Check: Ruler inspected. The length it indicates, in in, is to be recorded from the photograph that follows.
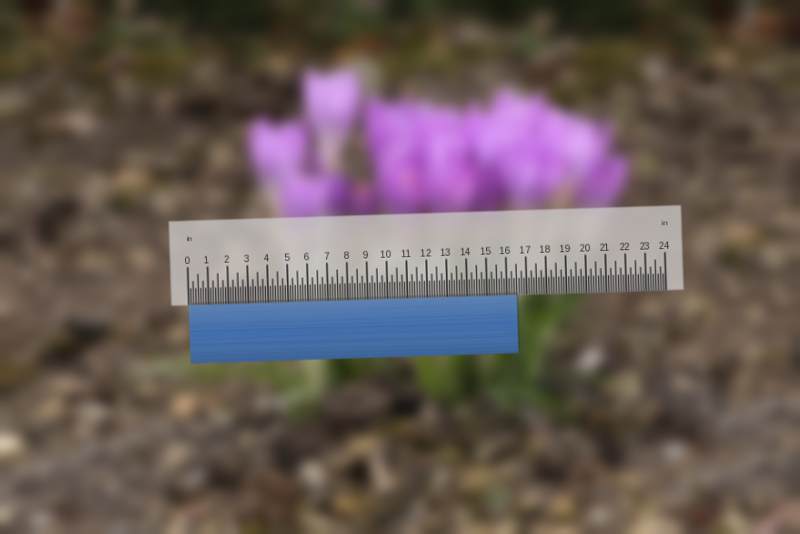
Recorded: 16.5 in
